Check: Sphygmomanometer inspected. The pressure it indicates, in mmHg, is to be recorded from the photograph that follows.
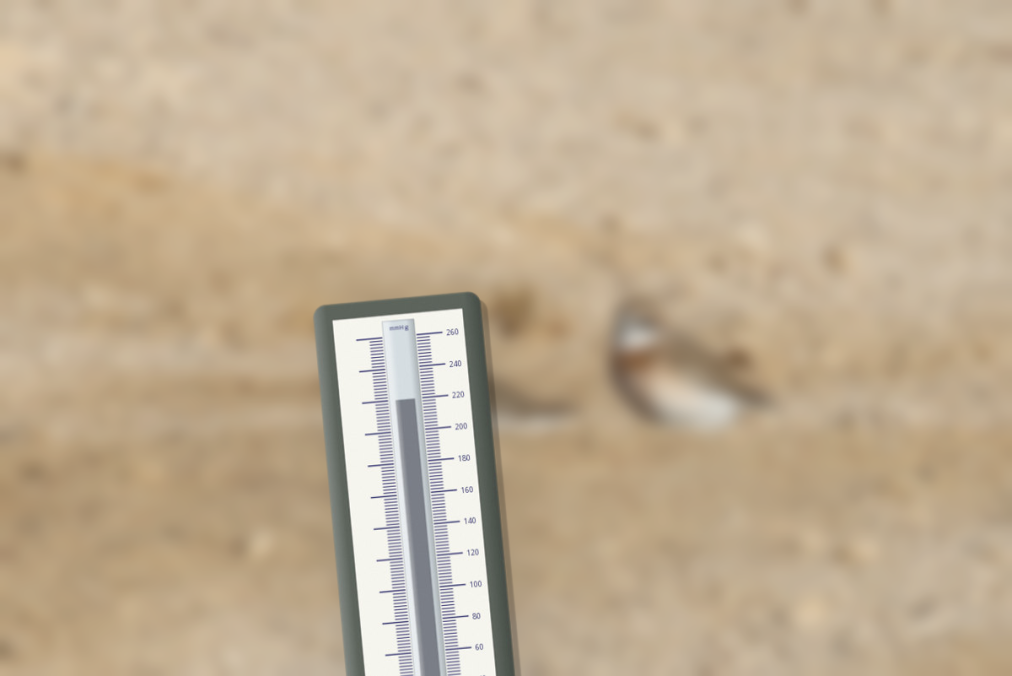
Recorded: 220 mmHg
